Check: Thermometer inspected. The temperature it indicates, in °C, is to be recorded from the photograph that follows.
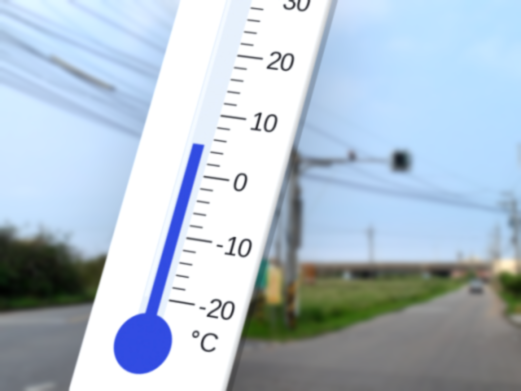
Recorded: 5 °C
